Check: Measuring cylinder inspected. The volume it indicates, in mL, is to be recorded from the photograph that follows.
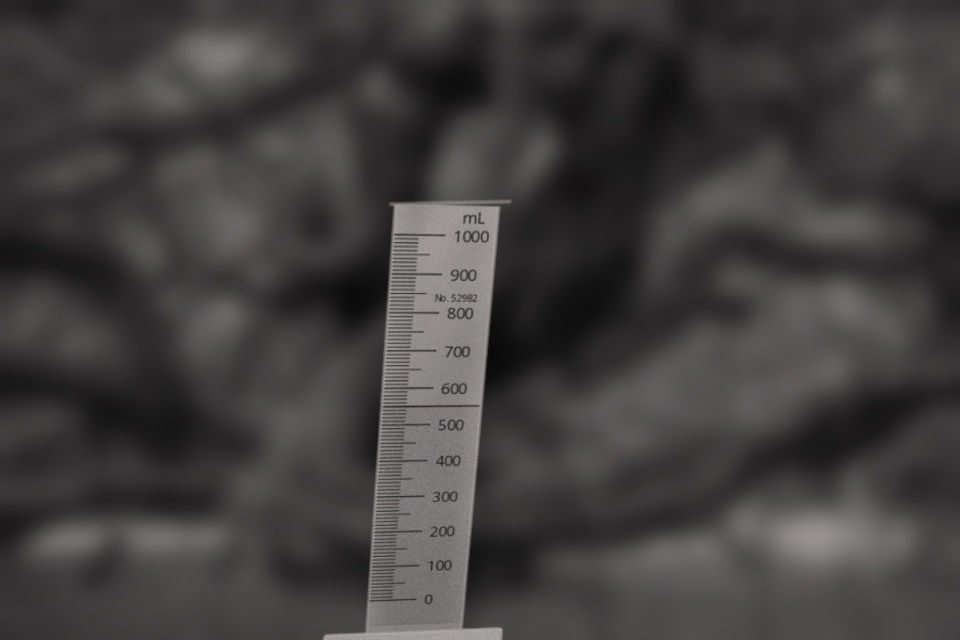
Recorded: 550 mL
